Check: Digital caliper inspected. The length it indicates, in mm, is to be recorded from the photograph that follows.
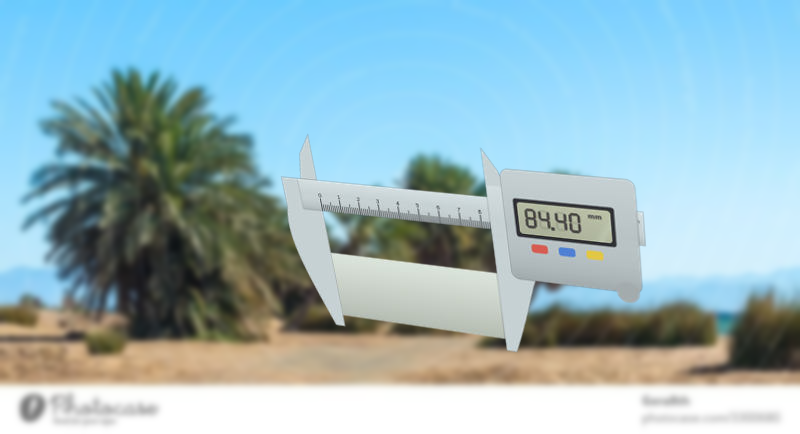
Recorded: 84.40 mm
